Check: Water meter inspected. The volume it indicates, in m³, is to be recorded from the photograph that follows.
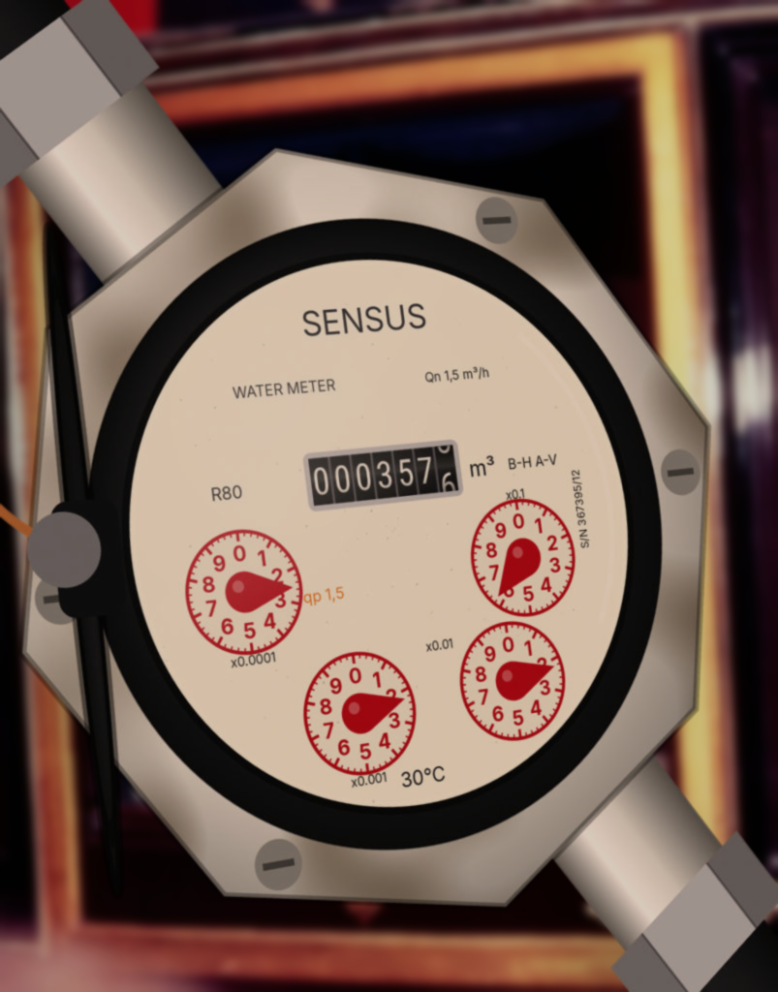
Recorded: 3575.6222 m³
